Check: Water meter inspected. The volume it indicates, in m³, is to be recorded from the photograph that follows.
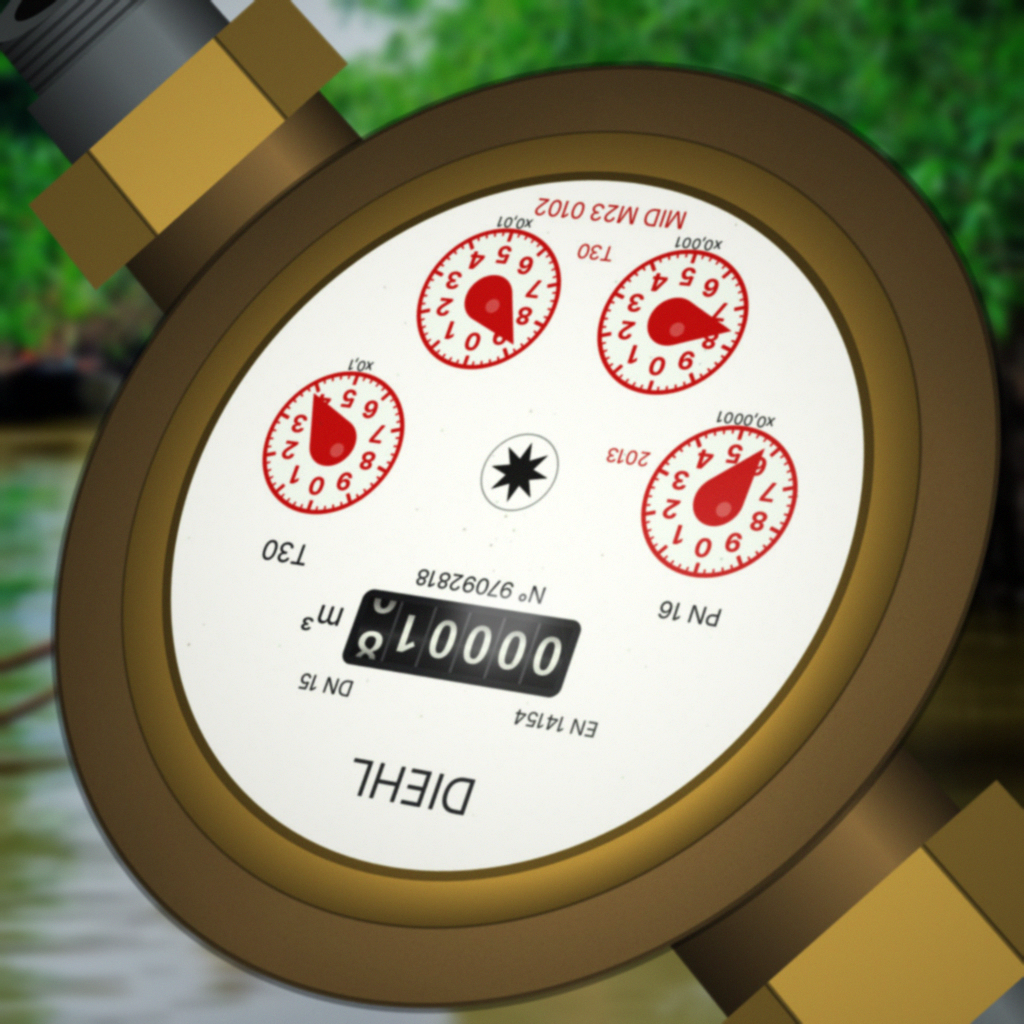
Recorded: 18.3875 m³
